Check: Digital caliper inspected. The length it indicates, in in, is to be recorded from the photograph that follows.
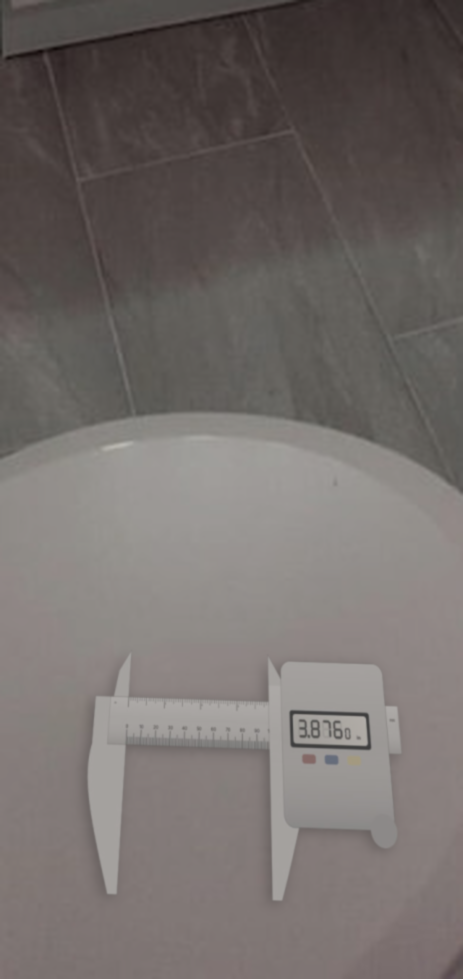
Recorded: 3.8760 in
